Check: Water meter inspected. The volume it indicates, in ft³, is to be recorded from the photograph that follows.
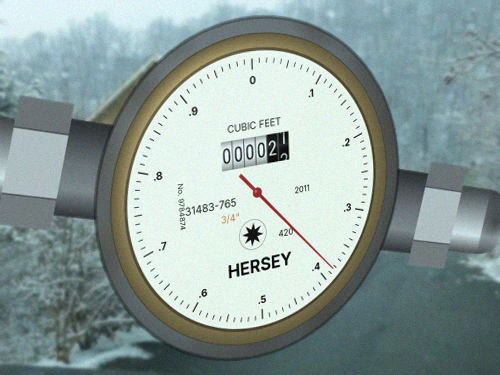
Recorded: 21.38 ft³
